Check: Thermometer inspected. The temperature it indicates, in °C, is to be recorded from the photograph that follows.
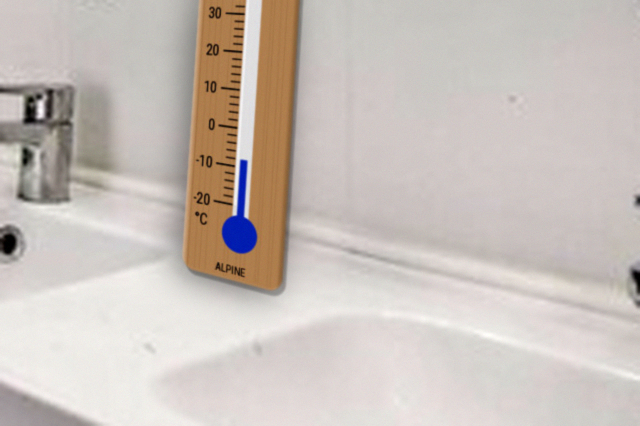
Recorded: -8 °C
